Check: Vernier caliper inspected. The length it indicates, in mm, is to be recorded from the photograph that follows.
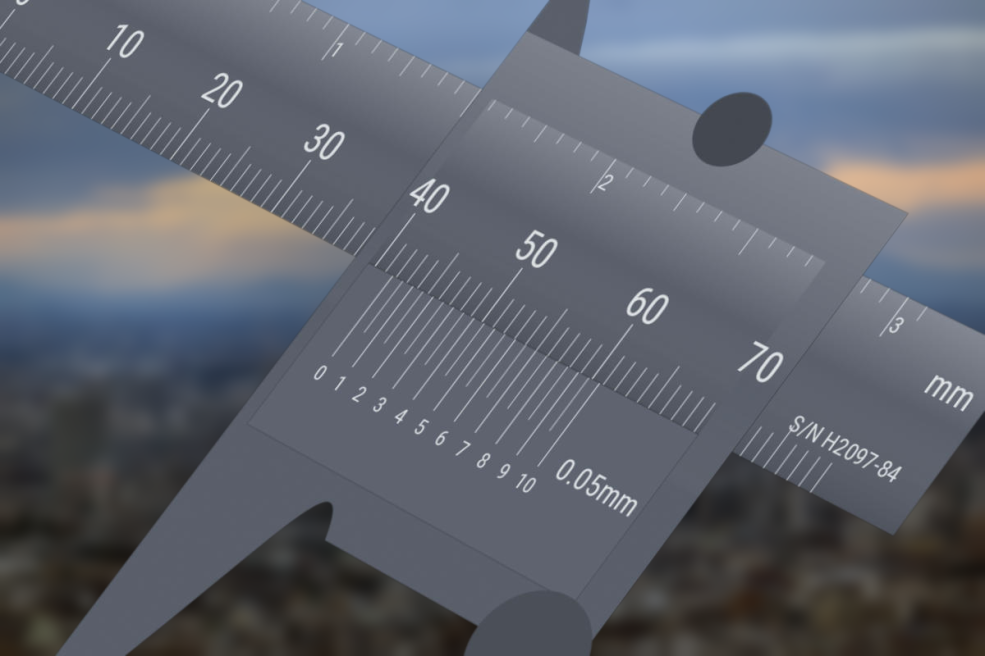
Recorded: 41.7 mm
